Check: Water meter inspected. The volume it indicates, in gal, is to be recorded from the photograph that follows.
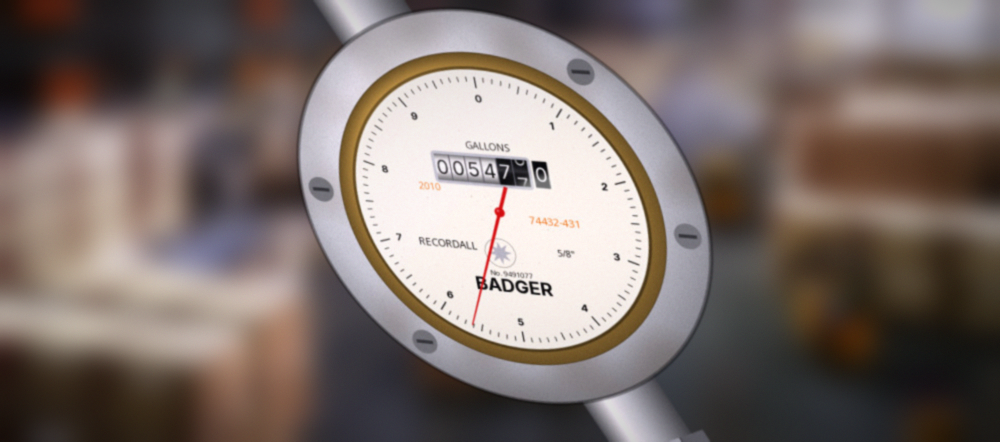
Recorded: 54765.6 gal
